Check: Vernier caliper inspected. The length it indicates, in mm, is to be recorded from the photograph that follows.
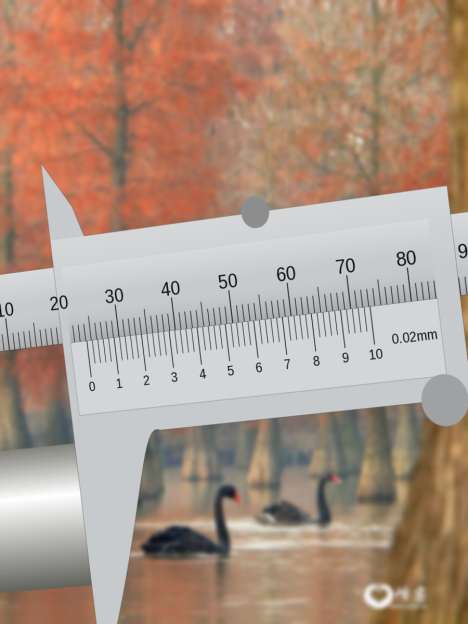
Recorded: 24.2 mm
